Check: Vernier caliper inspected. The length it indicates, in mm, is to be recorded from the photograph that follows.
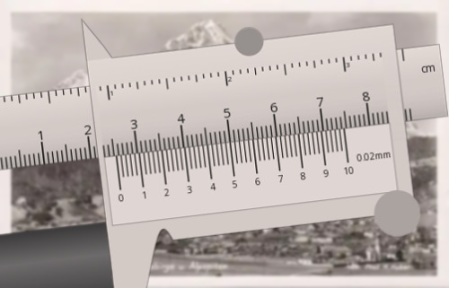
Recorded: 25.5 mm
